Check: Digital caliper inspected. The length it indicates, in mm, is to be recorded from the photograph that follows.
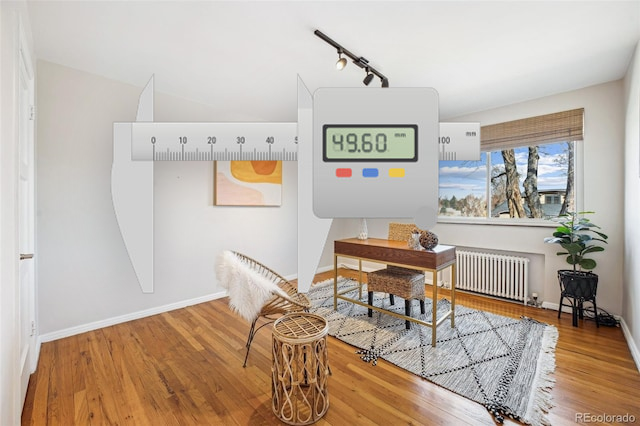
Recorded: 49.60 mm
